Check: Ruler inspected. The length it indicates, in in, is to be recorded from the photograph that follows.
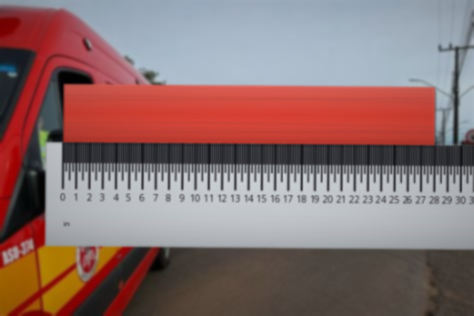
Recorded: 28 in
